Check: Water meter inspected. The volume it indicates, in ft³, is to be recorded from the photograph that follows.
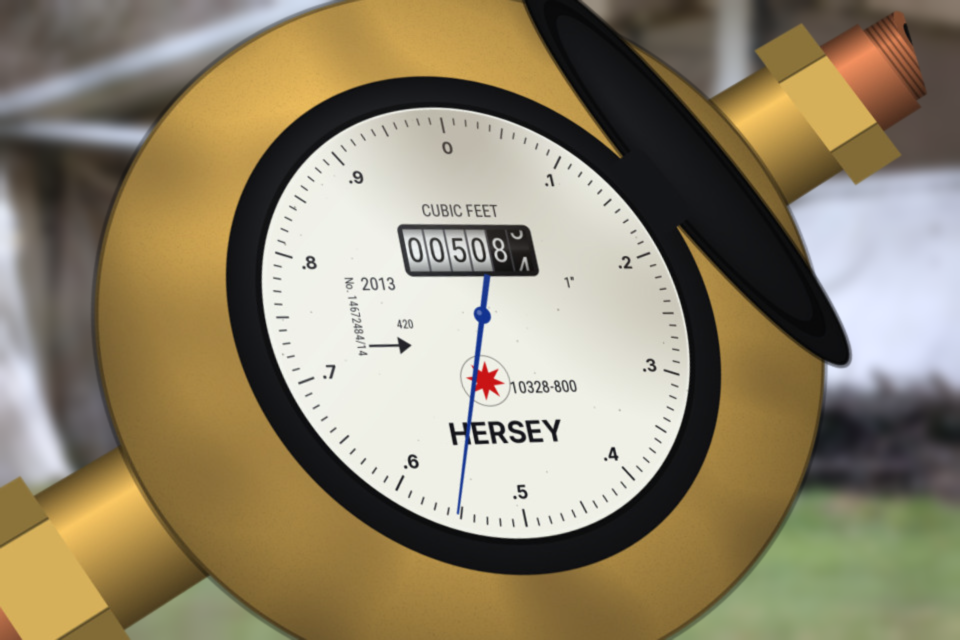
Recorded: 5083.55 ft³
